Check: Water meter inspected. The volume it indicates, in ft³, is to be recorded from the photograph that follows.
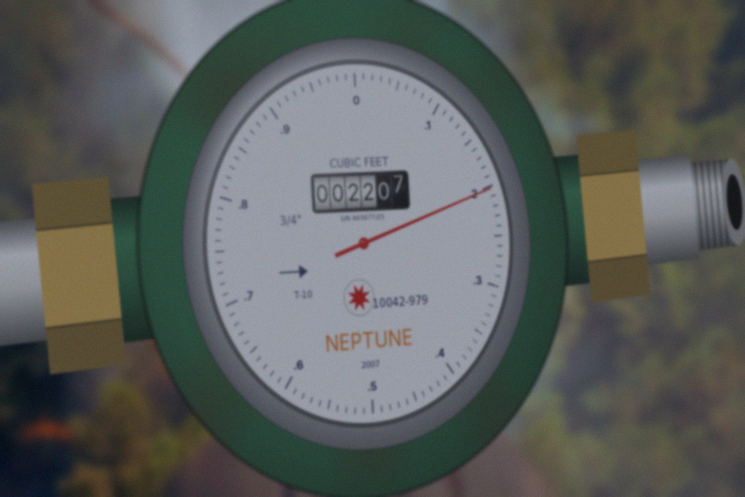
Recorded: 2207.20 ft³
